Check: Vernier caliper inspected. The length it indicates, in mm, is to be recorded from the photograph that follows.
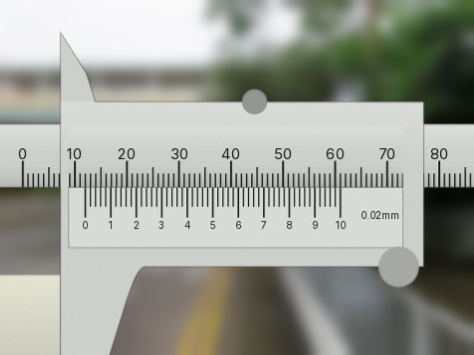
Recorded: 12.0 mm
